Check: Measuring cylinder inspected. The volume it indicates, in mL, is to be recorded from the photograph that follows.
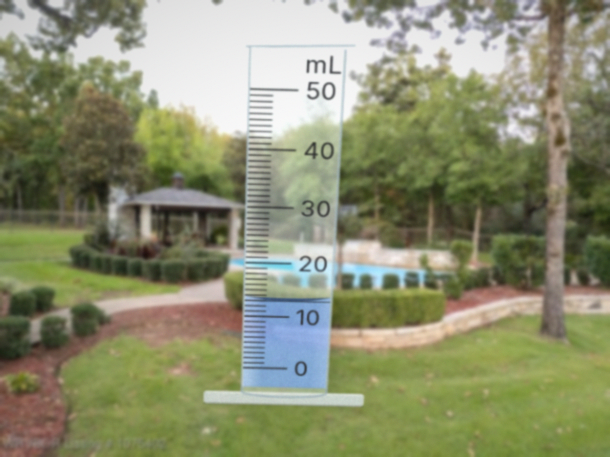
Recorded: 13 mL
